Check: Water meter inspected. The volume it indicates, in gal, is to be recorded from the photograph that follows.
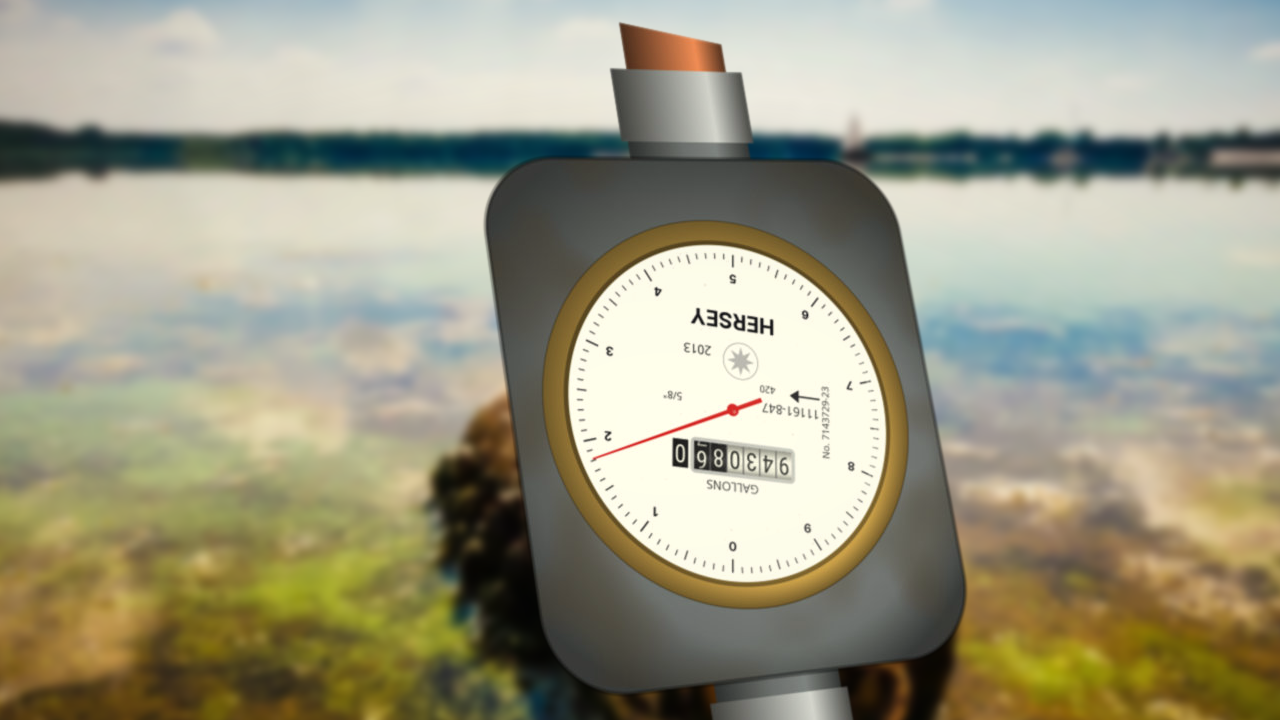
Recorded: 9430861.8 gal
